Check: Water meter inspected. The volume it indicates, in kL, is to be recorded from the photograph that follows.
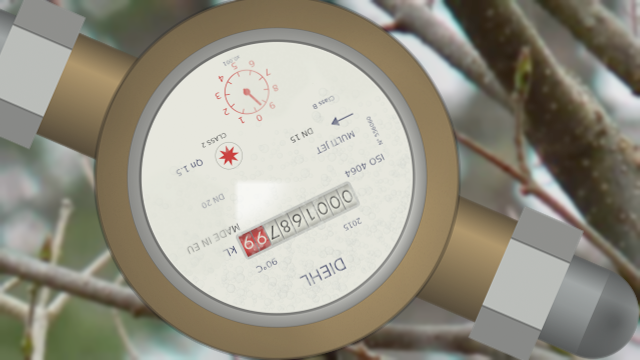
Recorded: 1687.989 kL
